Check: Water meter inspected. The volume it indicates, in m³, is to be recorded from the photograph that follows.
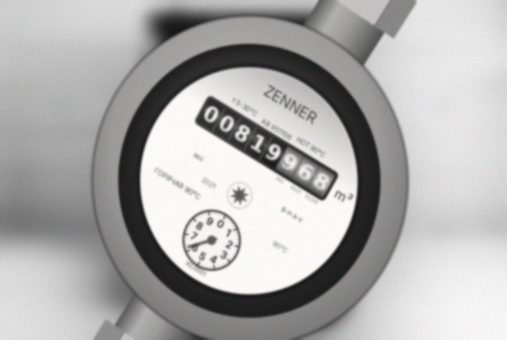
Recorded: 819.9686 m³
